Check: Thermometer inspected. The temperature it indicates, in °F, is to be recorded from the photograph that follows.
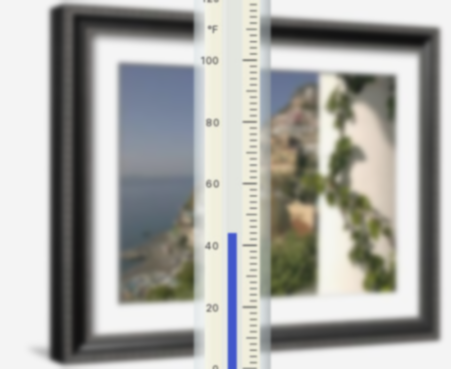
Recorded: 44 °F
